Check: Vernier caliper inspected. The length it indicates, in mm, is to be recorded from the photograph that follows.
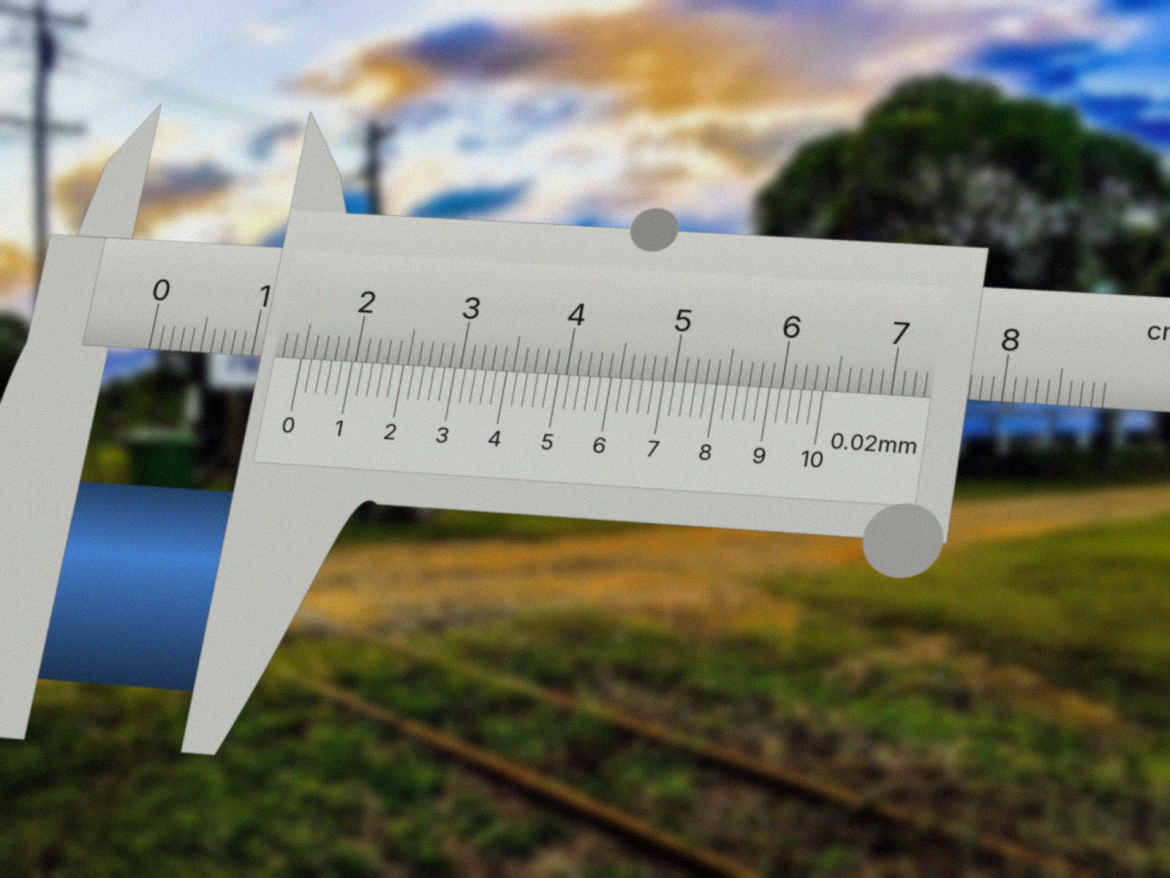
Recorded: 14.8 mm
